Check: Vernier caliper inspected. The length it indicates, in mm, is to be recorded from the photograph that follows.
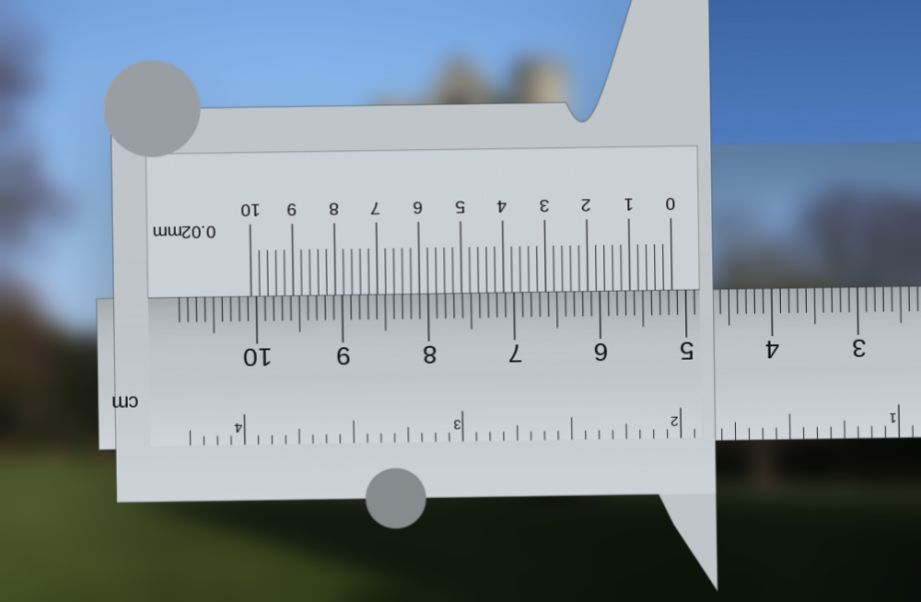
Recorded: 51.6 mm
